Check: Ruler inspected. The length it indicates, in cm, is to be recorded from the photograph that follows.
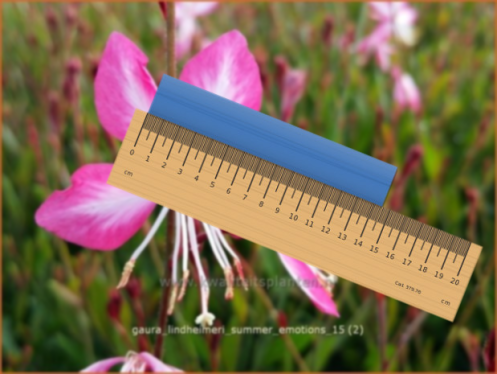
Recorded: 14.5 cm
